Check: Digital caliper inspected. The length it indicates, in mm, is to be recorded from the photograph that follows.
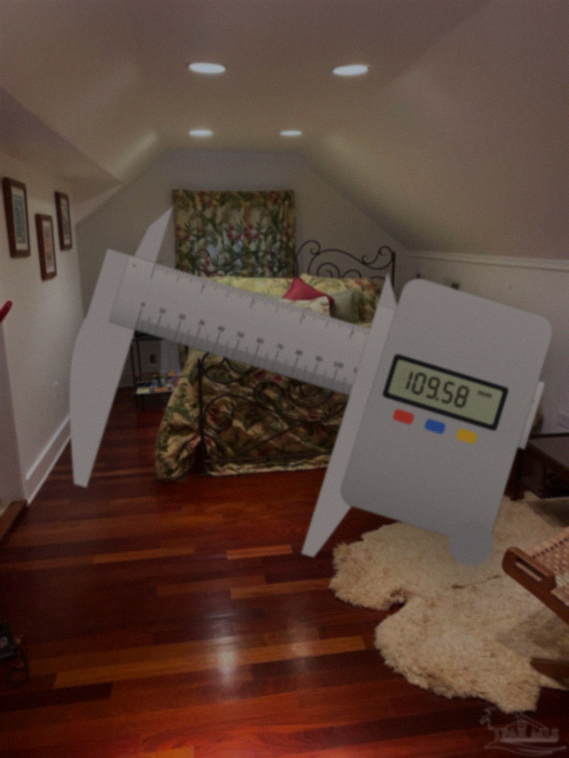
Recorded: 109.58 mm
